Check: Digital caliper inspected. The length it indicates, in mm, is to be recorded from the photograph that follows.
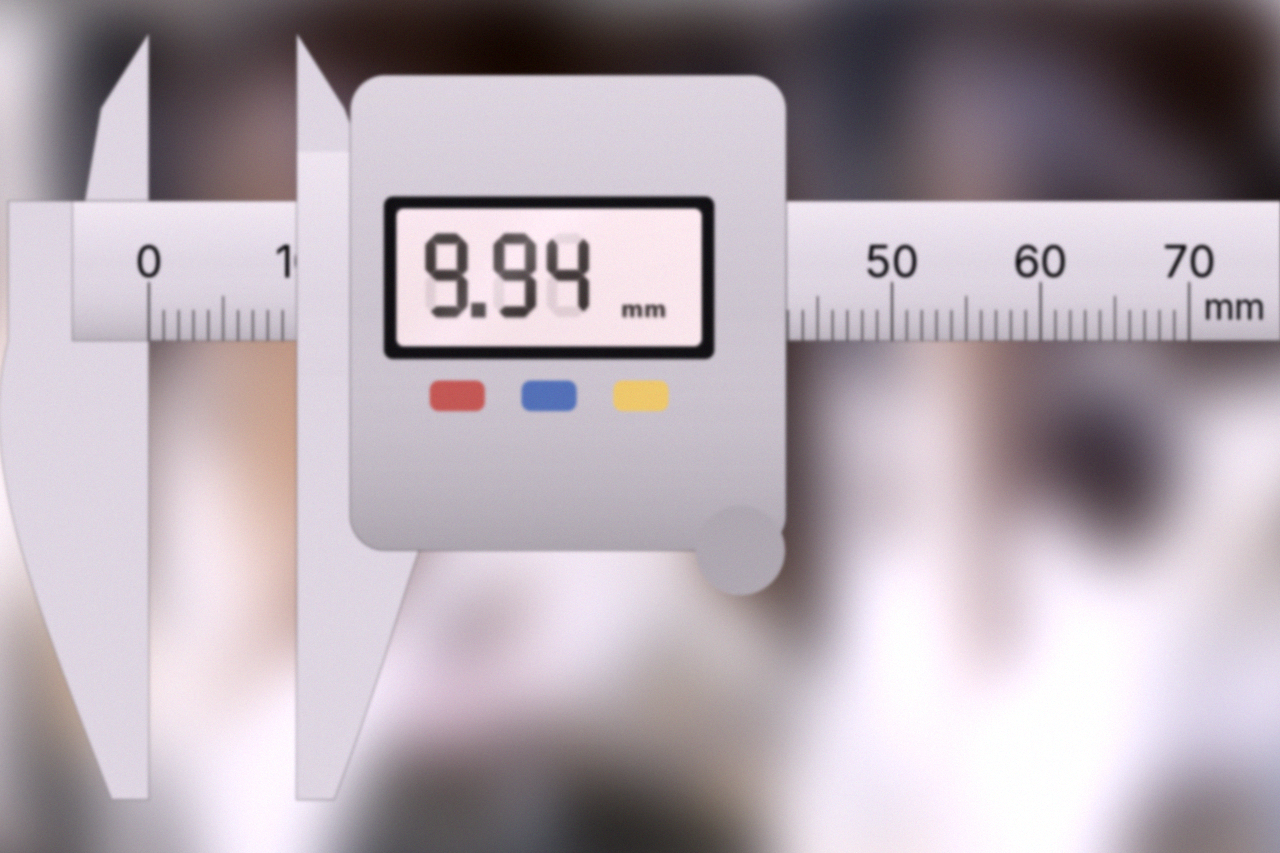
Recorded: 9.94 mm
